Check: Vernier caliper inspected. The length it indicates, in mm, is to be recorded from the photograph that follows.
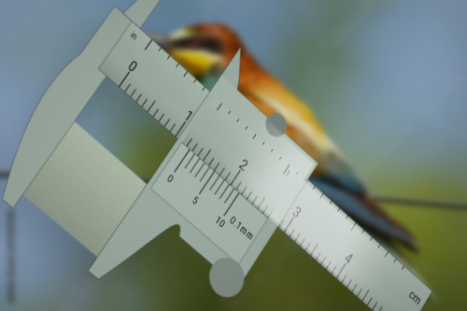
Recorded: 12.6 mm
